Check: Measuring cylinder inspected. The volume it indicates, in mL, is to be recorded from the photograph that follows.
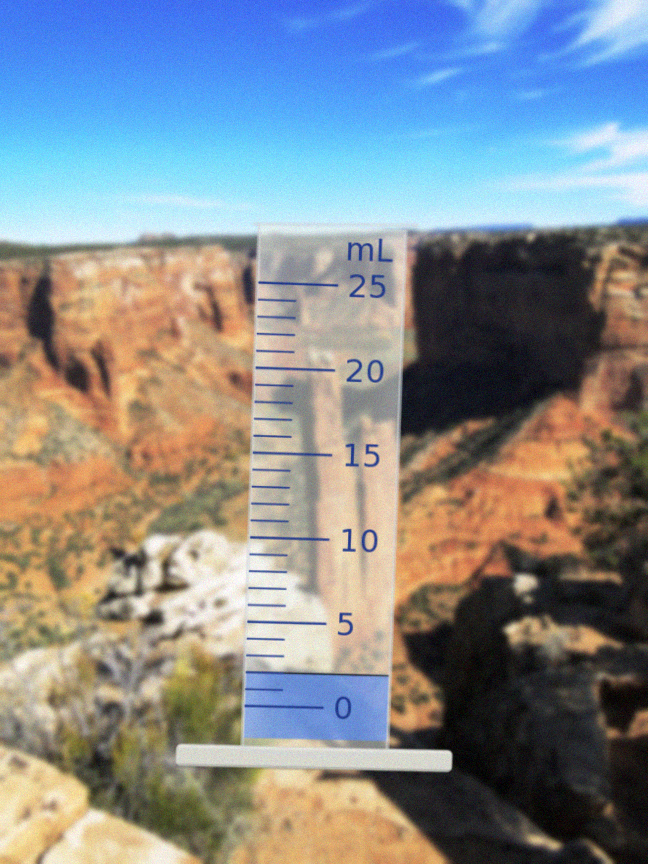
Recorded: 2 mL
